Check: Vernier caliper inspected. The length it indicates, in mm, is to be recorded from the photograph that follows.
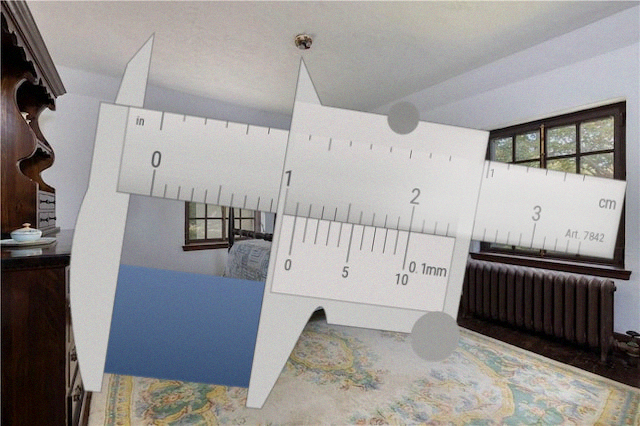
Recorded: 11.0 mm
